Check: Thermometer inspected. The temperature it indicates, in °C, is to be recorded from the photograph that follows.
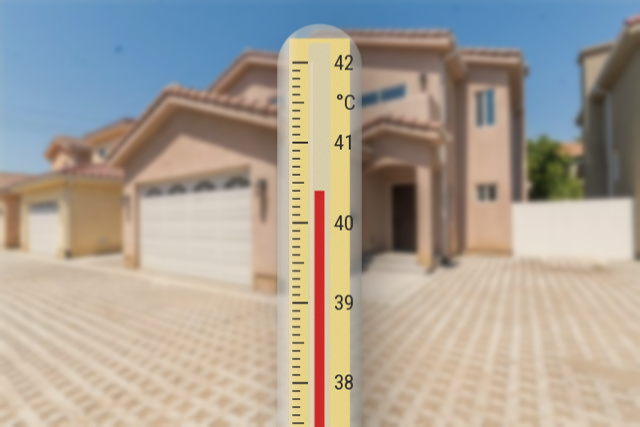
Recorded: 40.4 °C
